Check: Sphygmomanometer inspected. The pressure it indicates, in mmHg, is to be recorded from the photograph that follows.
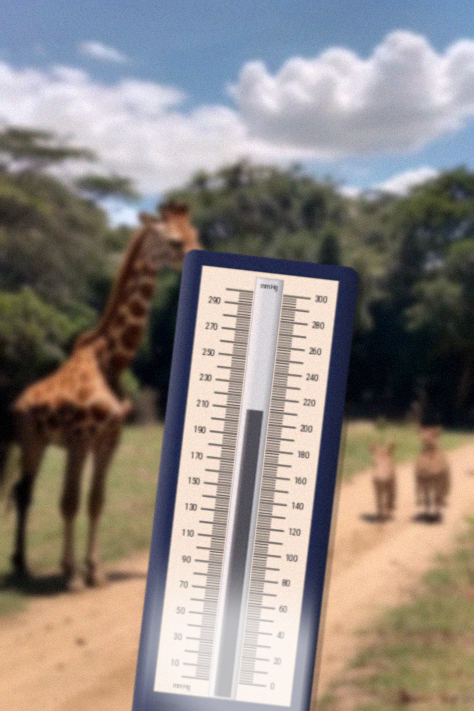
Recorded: 210 mmHg
